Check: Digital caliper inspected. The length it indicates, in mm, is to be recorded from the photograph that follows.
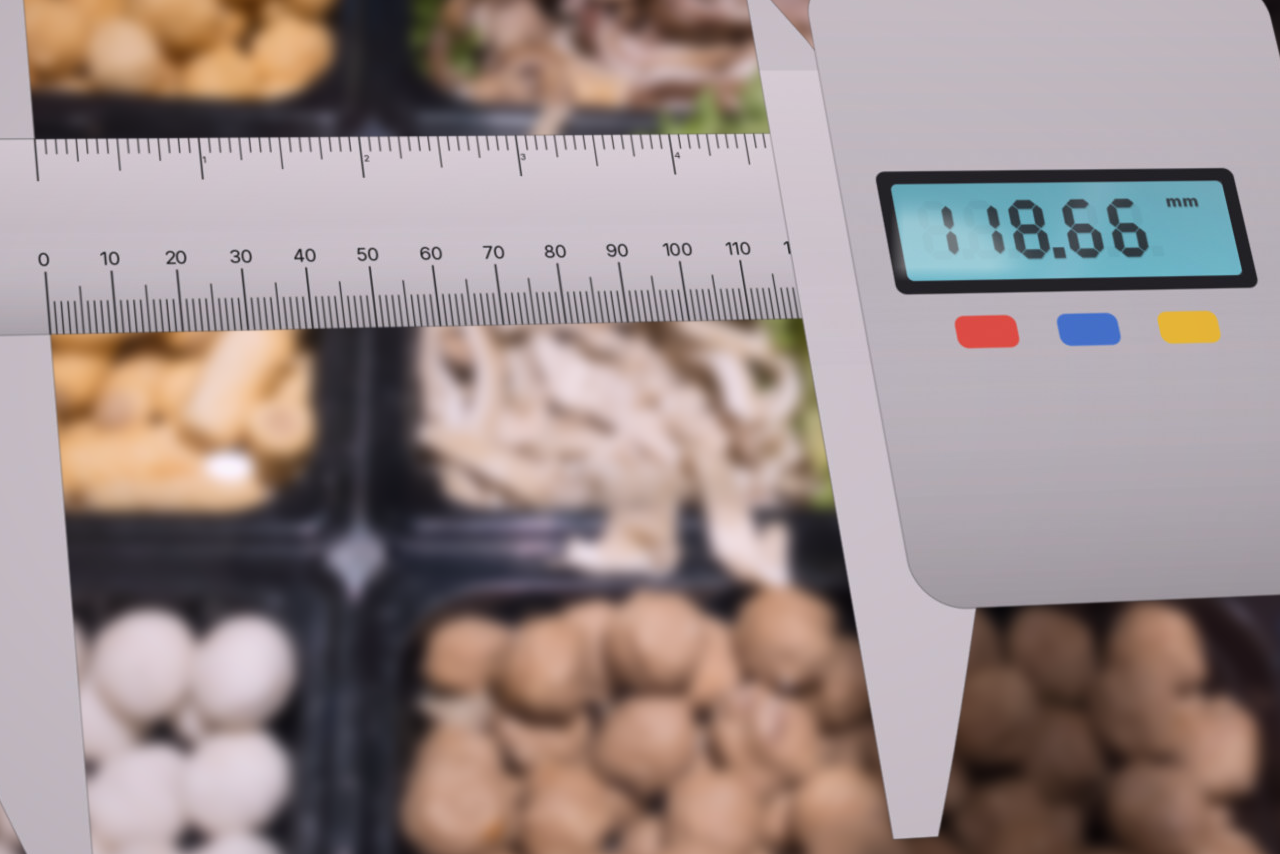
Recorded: 118.66 mm
